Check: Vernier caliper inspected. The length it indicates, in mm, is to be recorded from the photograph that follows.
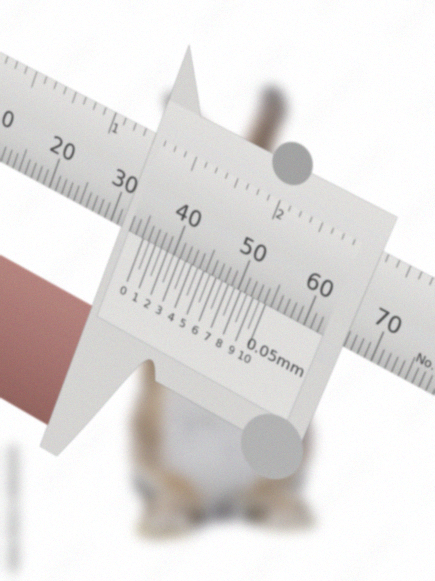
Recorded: 35.2 mm
